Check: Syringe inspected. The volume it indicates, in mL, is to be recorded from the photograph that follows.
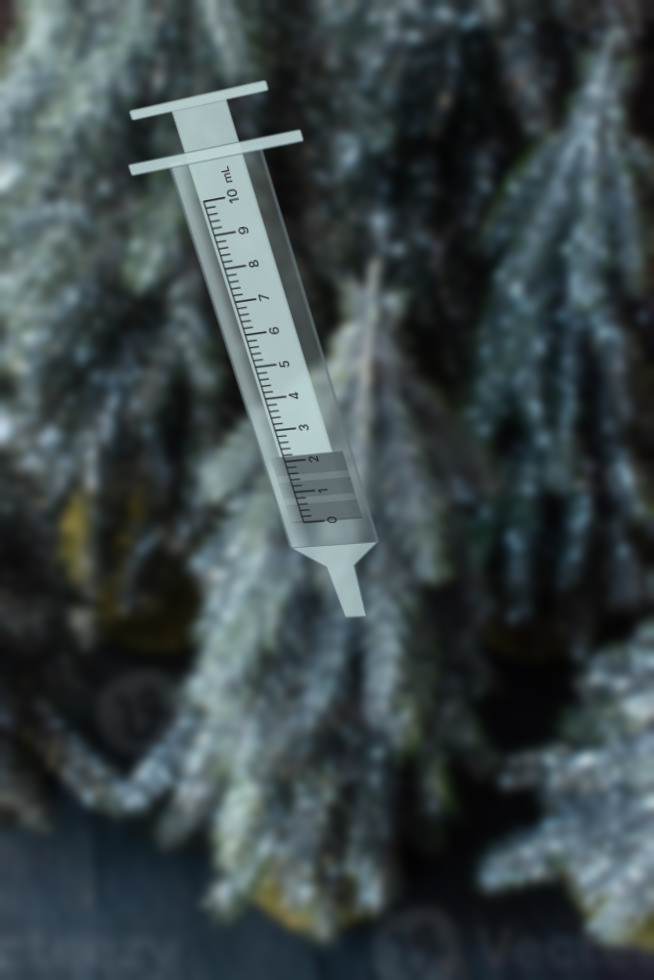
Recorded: 0 mL
